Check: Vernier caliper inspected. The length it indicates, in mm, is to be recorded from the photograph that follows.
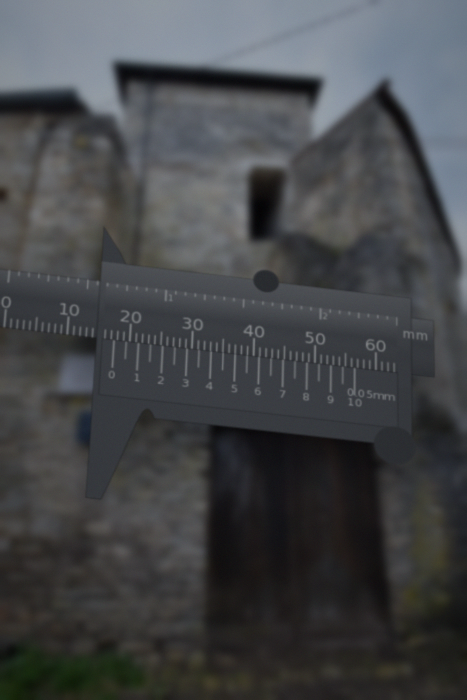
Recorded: 17.5 mm
